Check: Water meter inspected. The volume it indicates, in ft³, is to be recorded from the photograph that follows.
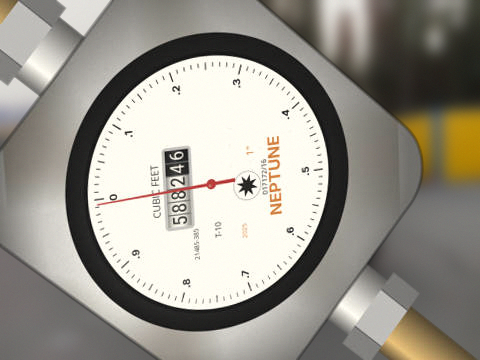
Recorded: 588245.99 ft³
